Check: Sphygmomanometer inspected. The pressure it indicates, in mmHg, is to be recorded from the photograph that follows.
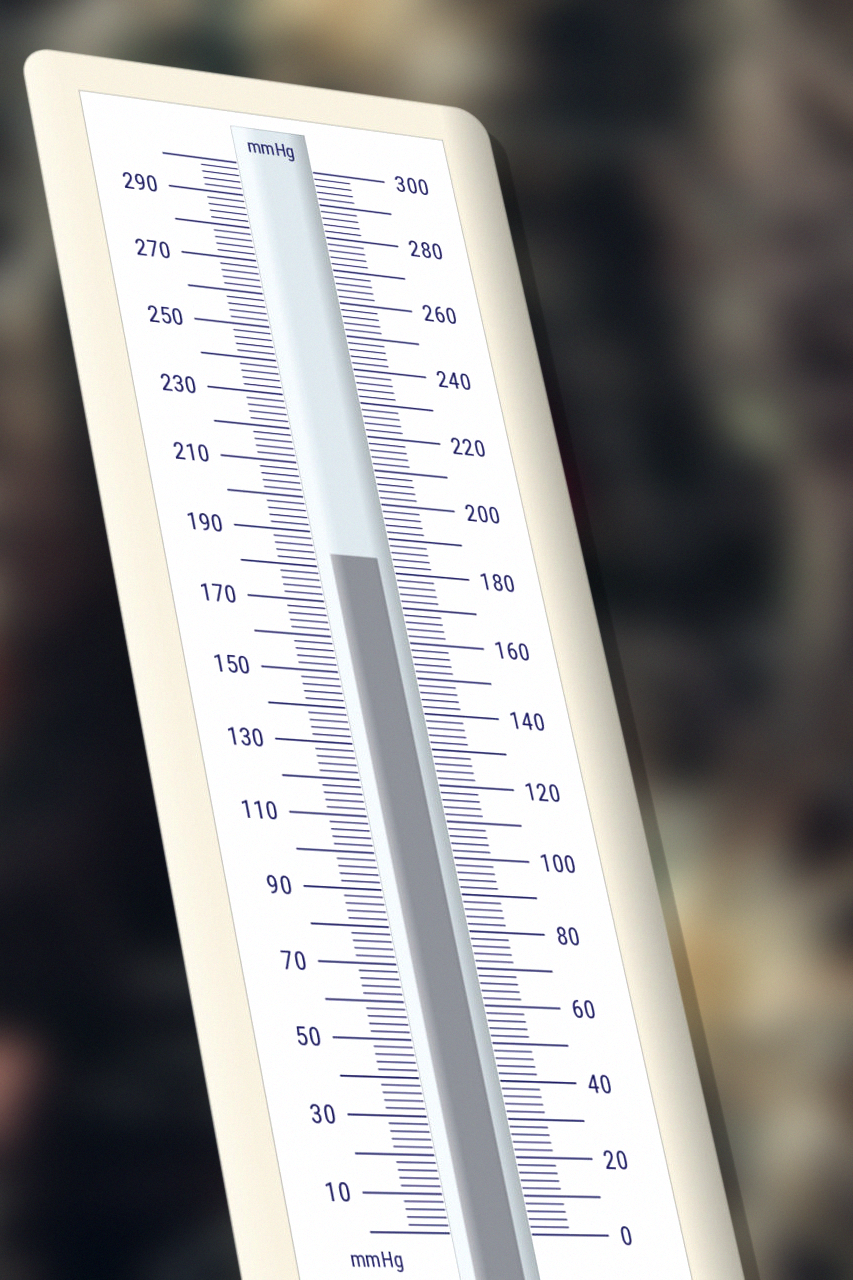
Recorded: 184 mmHg
